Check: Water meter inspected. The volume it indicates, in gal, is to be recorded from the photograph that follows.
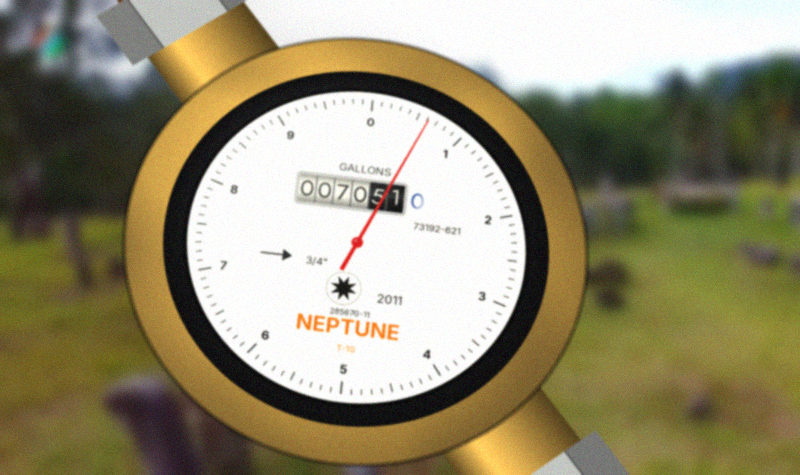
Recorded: 70510.6 gal
